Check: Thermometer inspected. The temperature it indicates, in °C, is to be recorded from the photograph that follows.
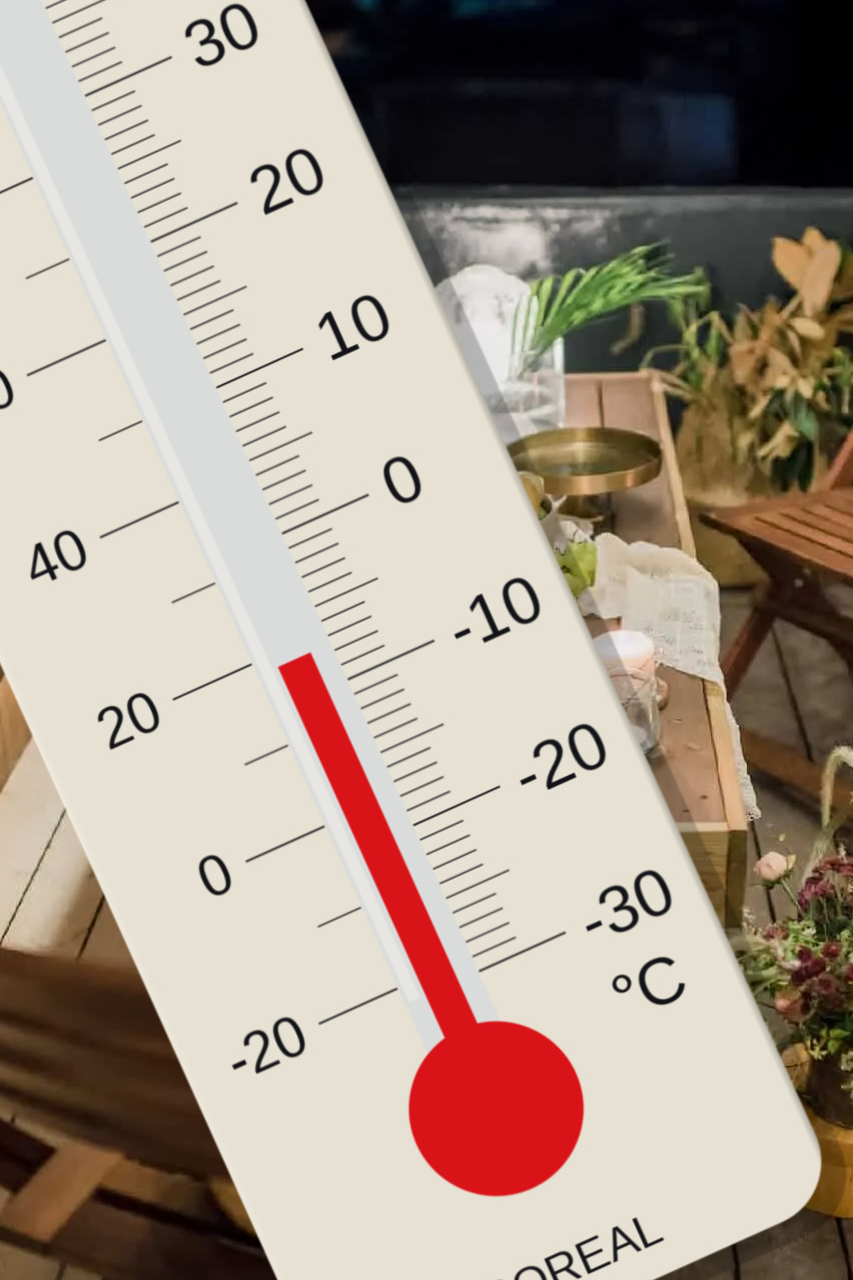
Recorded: -7.5 °C
